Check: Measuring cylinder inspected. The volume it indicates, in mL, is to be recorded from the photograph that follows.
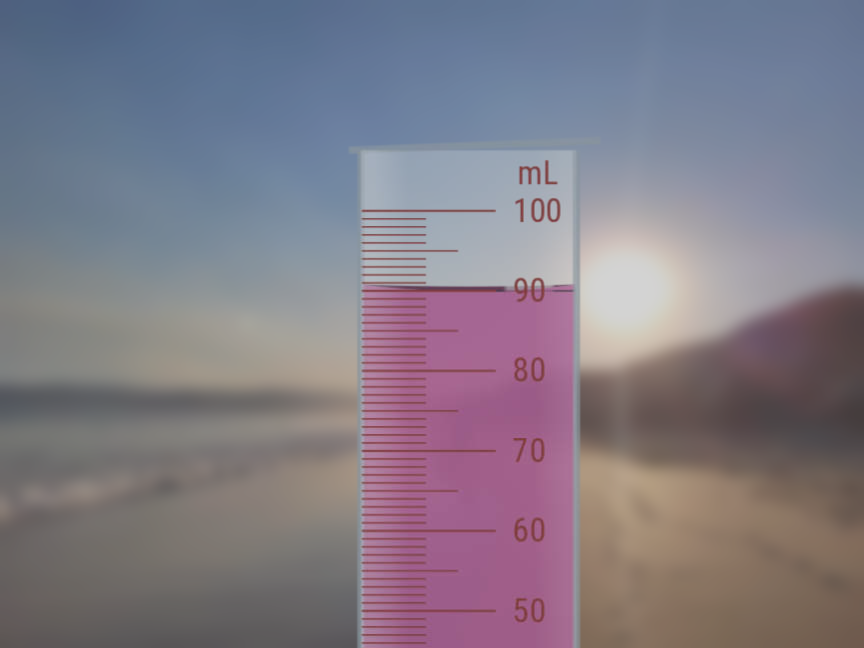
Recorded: 90 mL
